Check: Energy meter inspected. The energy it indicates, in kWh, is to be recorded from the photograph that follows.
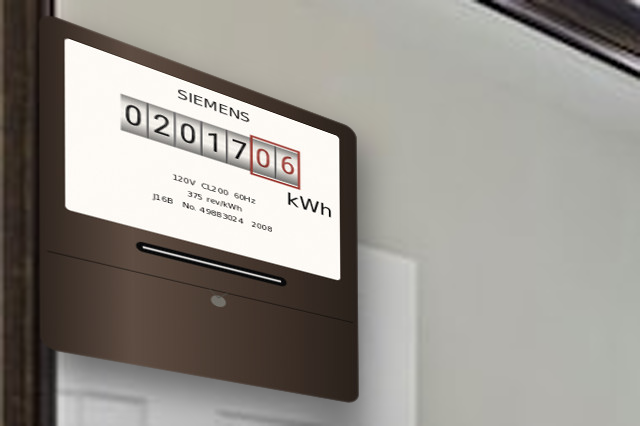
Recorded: 2017.06 kWh
